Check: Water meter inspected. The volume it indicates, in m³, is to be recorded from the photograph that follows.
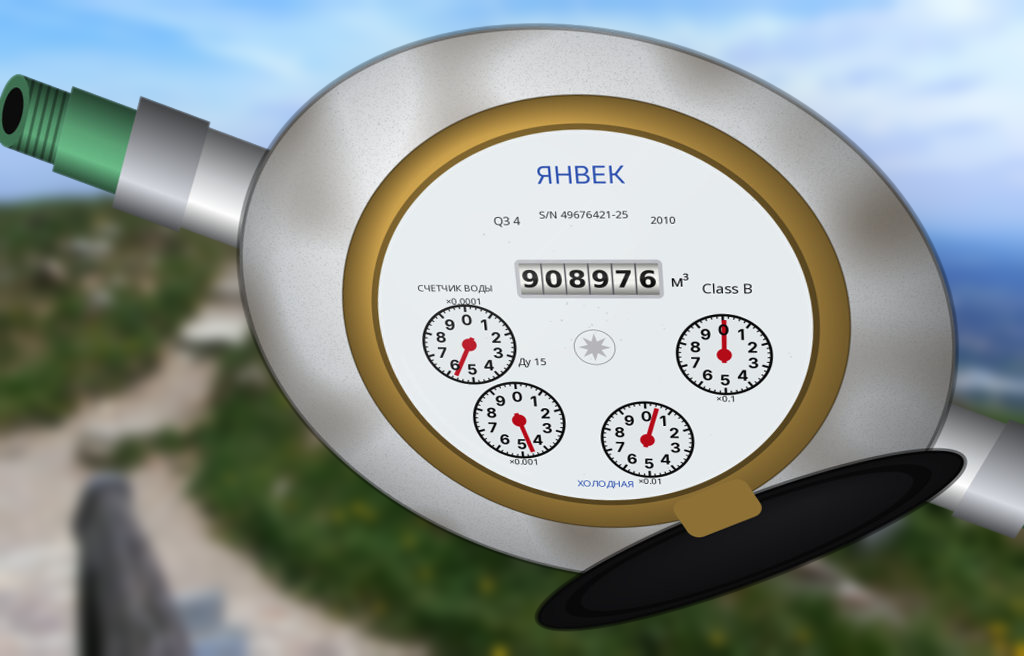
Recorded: 908976.0045 m³
